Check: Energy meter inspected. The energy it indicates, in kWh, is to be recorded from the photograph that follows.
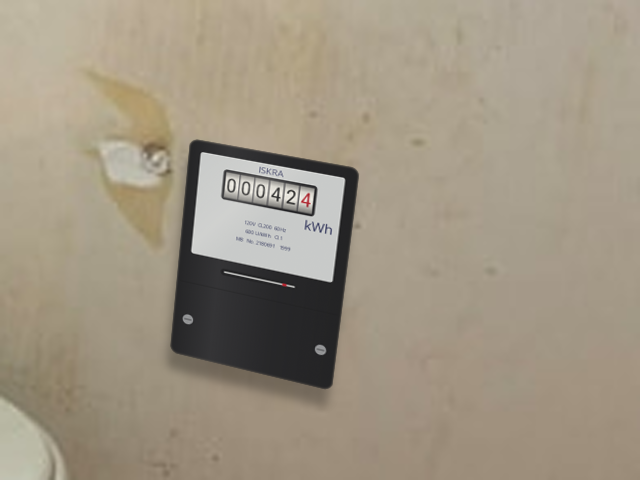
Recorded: 42.4 kWh
